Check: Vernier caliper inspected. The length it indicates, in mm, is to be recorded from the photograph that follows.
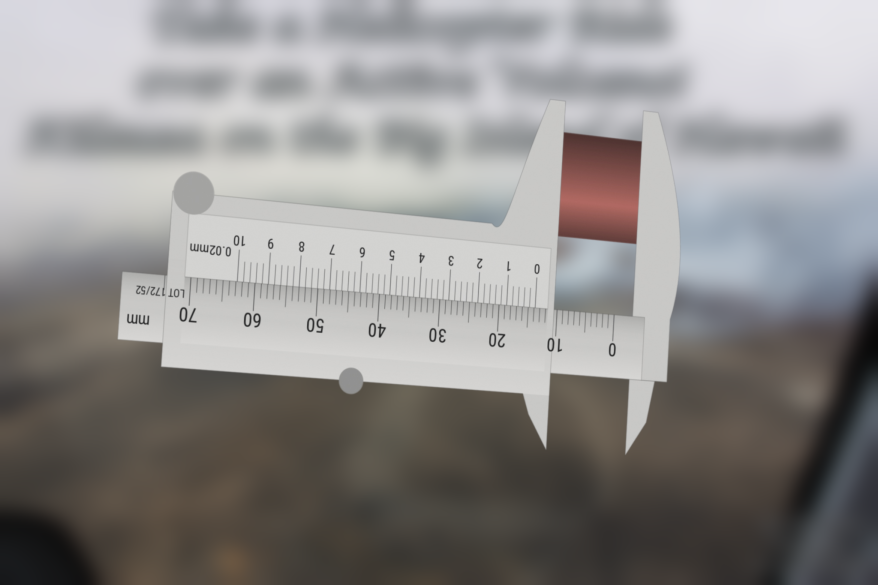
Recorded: 13.8 mm
